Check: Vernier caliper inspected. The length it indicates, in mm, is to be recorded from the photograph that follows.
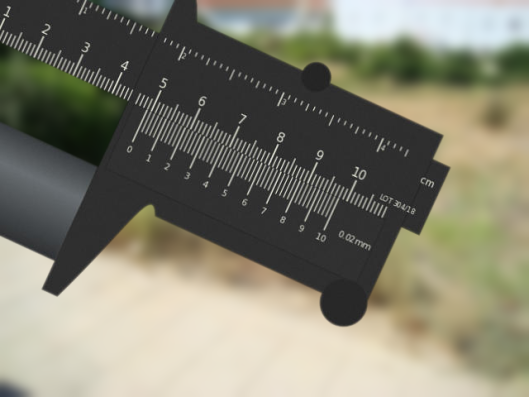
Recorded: 49.0 mm
